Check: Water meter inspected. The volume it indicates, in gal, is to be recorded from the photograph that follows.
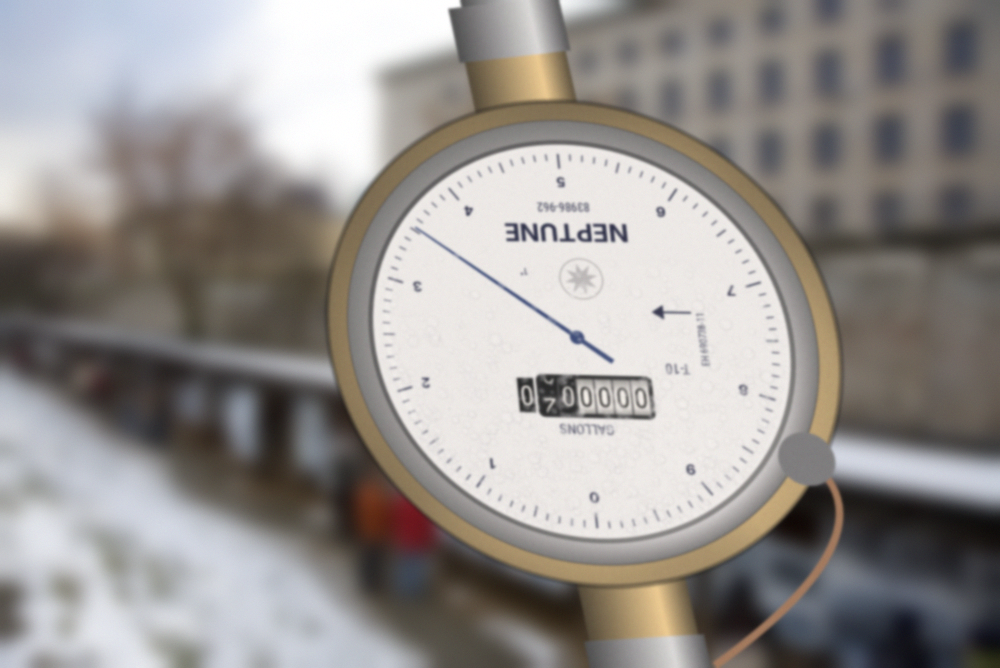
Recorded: 23.5 gal
